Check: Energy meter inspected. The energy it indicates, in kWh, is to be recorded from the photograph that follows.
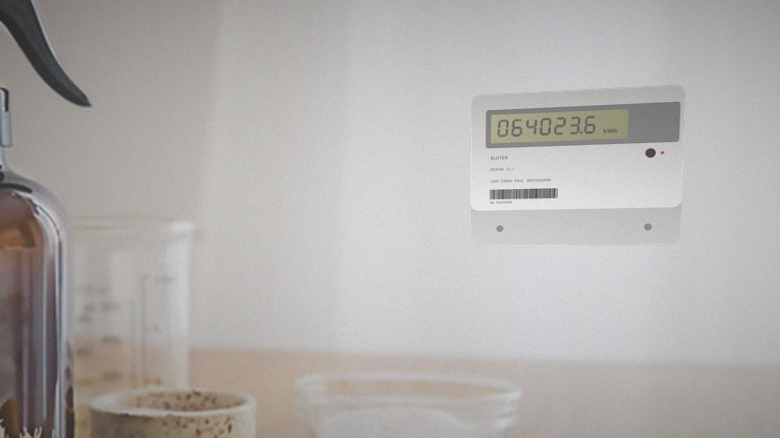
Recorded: 64023.6 kWh
